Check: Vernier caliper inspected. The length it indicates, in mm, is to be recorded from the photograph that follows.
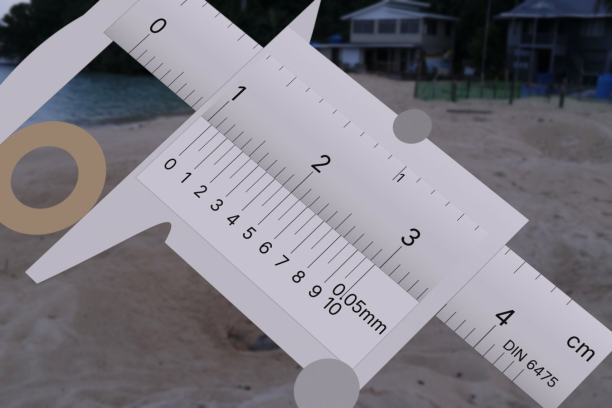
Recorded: 10.5 mm
